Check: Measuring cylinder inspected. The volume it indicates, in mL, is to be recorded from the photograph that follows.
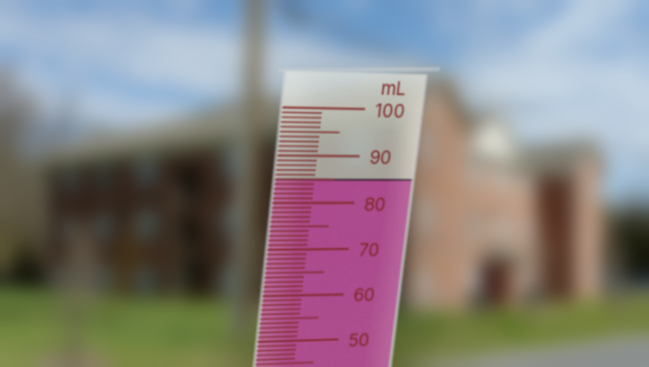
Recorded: 85 mL
